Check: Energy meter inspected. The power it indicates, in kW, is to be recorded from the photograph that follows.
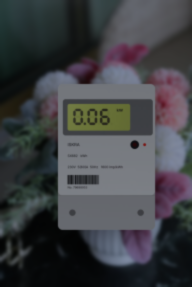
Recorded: 0.06 kW
